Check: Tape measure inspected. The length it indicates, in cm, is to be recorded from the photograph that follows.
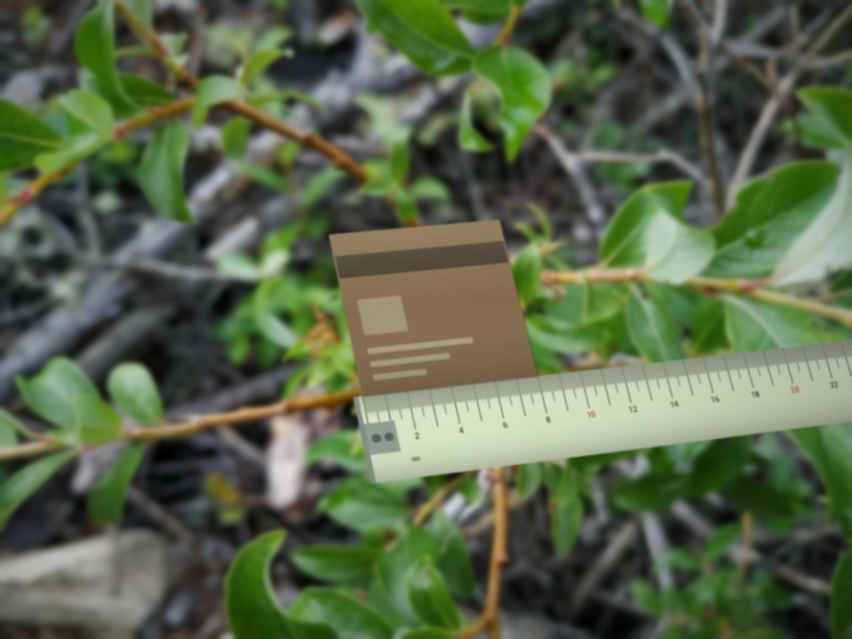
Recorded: 8 cm
